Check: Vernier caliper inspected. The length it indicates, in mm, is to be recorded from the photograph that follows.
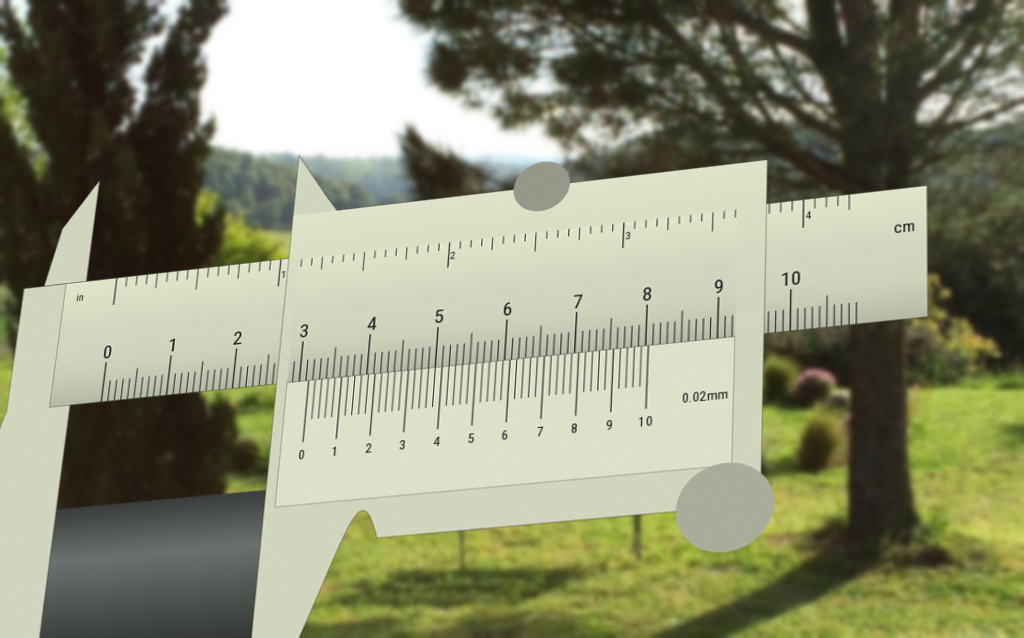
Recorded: 31.4 mm
